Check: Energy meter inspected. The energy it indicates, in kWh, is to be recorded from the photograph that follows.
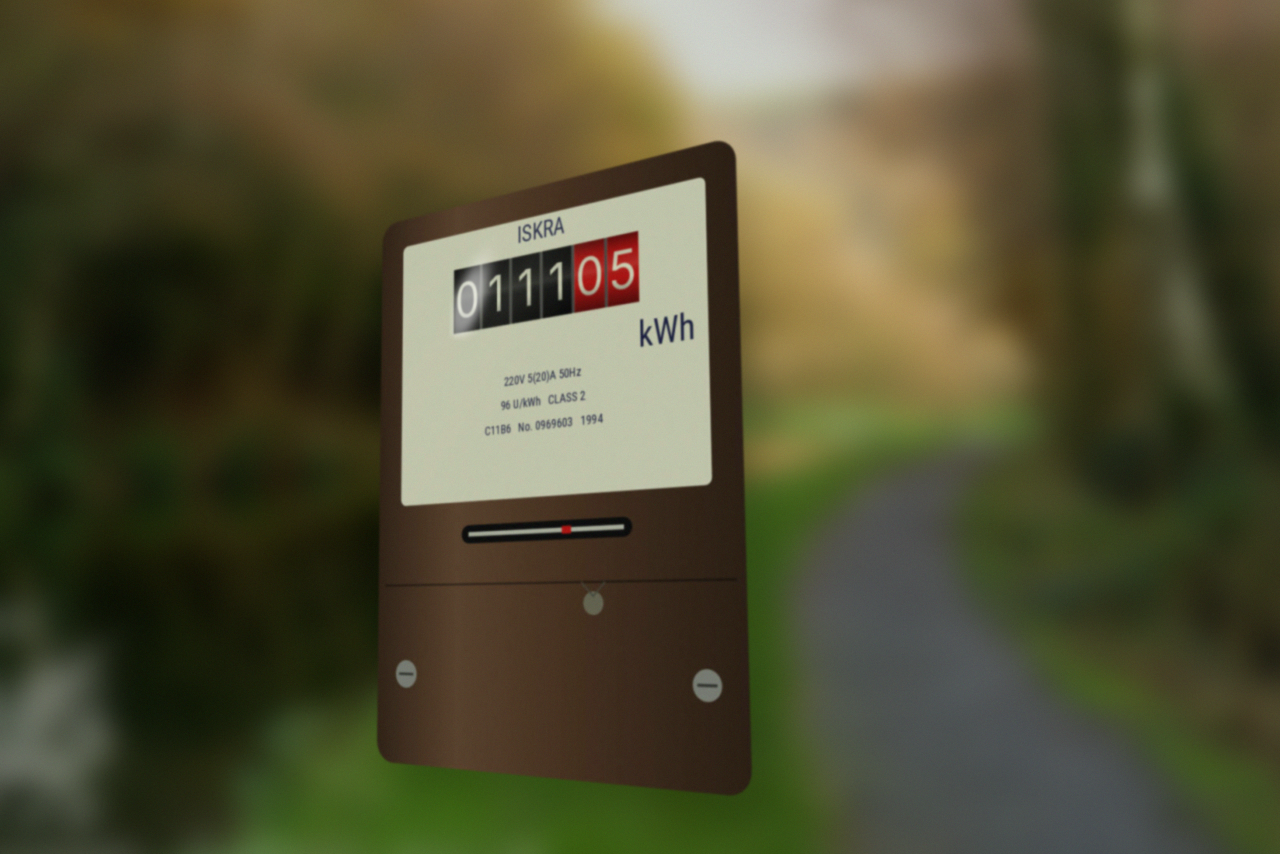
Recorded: 111.05 kWh
